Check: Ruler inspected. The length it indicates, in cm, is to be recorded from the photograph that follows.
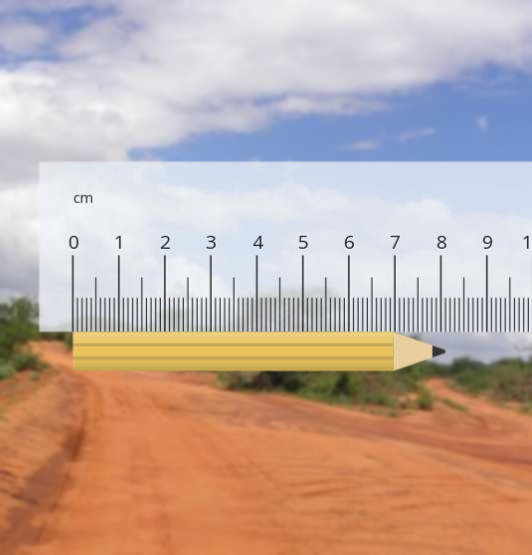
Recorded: 8.1 cm
